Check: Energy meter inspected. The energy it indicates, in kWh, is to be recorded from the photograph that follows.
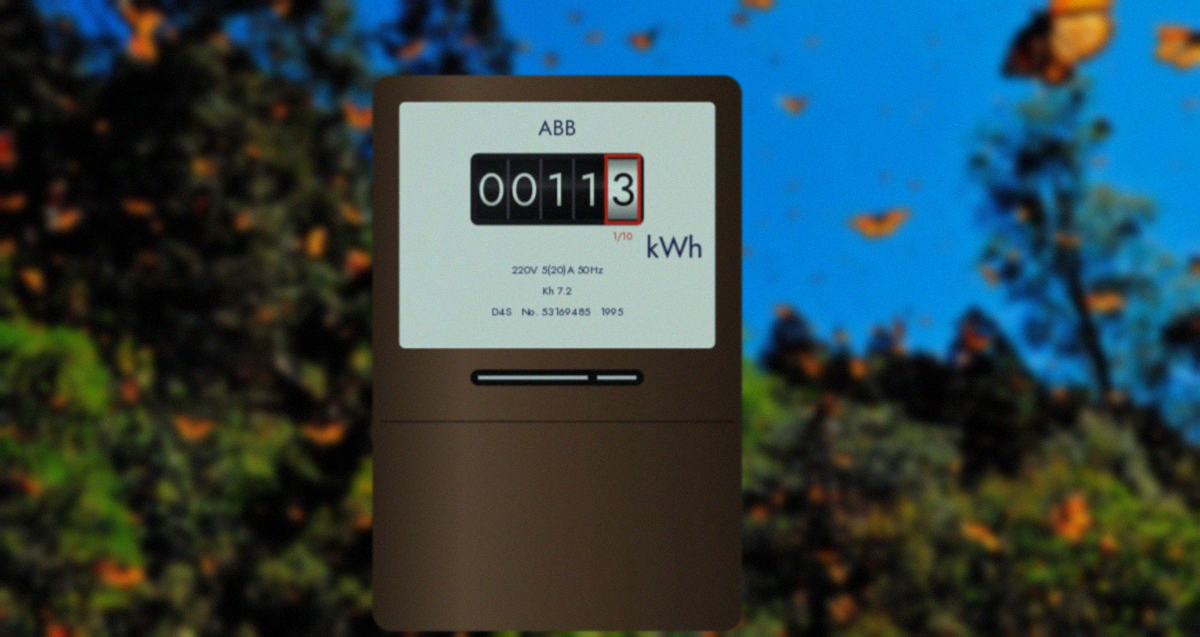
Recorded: 11.3 kWh
